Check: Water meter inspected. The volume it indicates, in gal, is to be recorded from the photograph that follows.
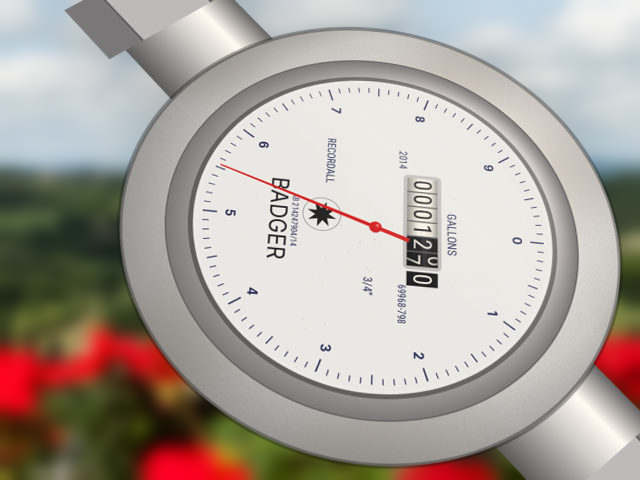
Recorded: 1265.5 gal
